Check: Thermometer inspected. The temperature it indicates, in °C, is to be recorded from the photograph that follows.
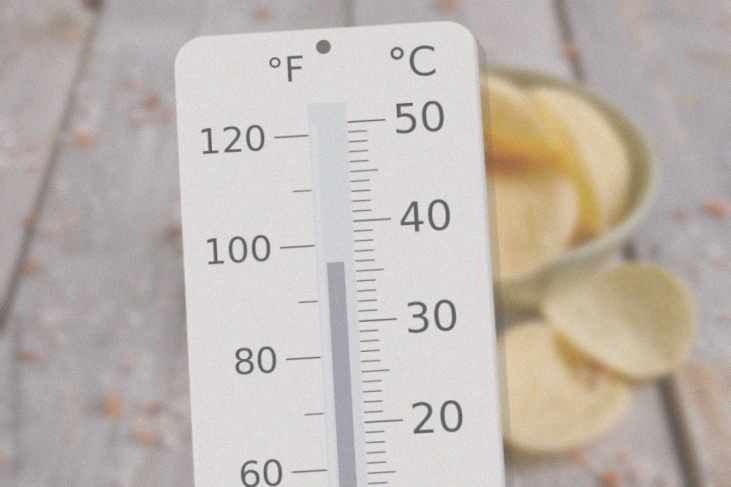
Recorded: 36 °C
